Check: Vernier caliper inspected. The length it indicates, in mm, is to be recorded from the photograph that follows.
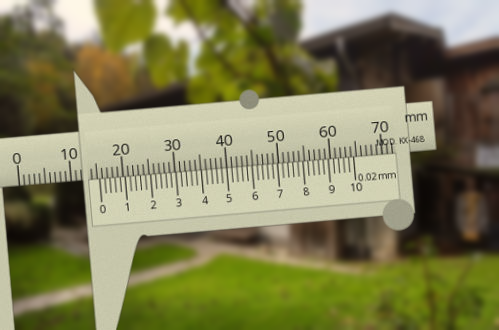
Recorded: 15.5 mm
